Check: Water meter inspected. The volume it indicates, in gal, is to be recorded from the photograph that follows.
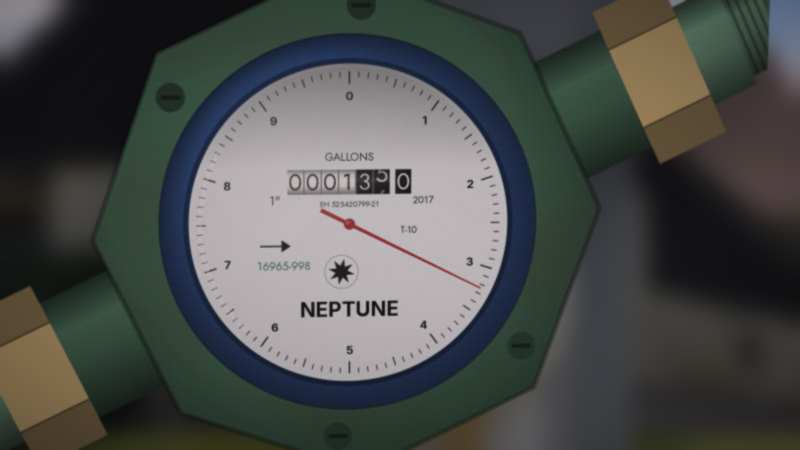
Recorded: 1353.2 gal
